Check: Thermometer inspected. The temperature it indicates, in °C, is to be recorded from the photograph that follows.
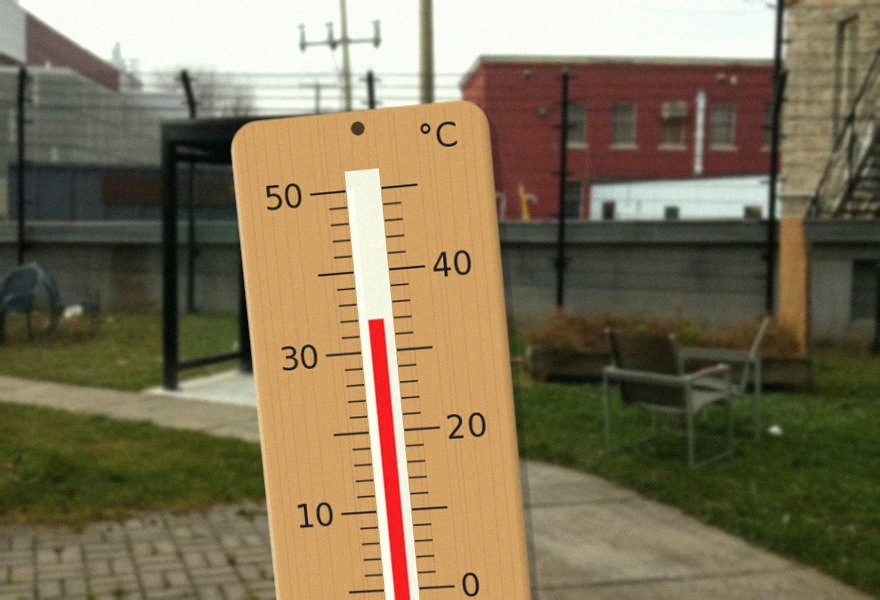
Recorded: 34 °C
